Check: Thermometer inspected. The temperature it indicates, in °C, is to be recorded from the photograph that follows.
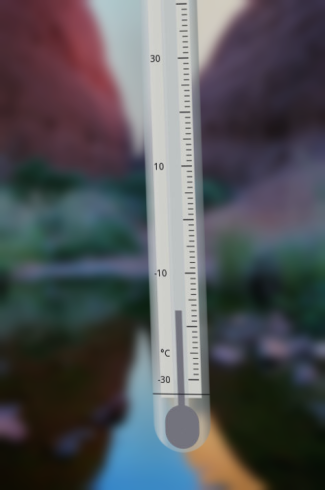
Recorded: -17 °C
